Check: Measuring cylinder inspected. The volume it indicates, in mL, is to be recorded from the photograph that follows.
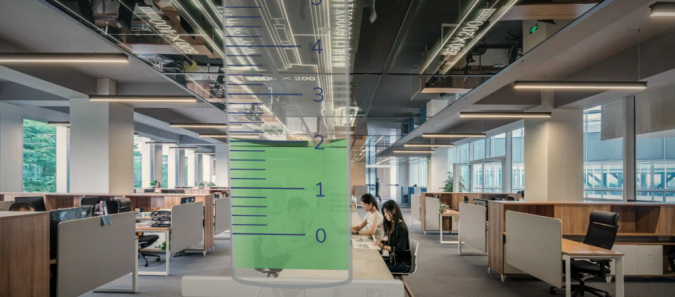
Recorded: 1.9 mL
